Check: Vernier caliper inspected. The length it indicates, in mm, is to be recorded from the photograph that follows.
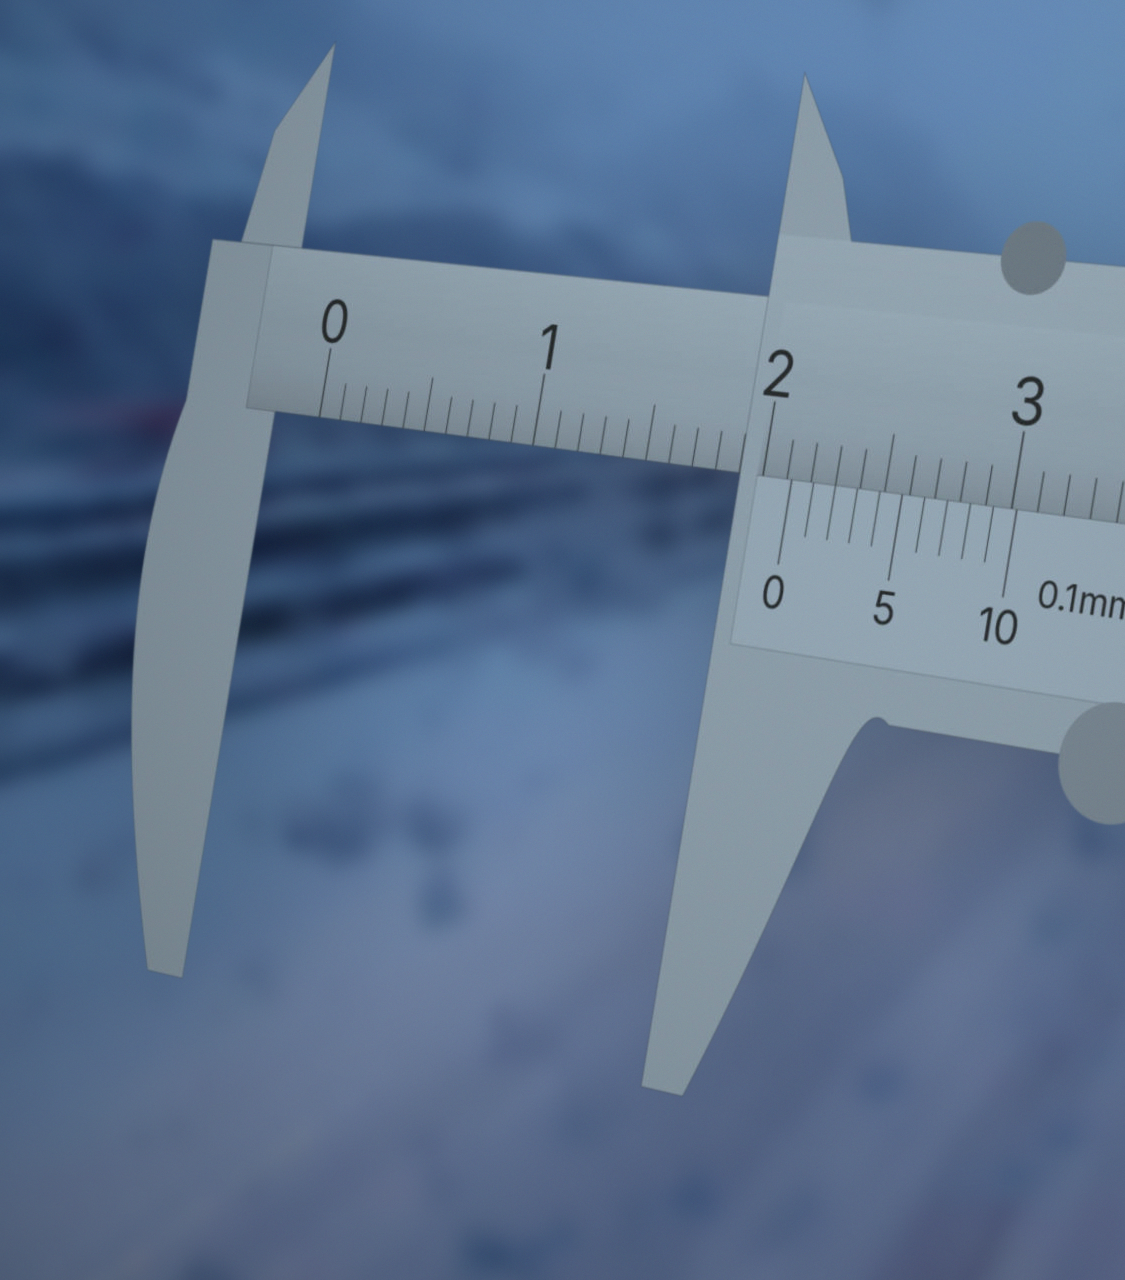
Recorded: 21.2 mm
